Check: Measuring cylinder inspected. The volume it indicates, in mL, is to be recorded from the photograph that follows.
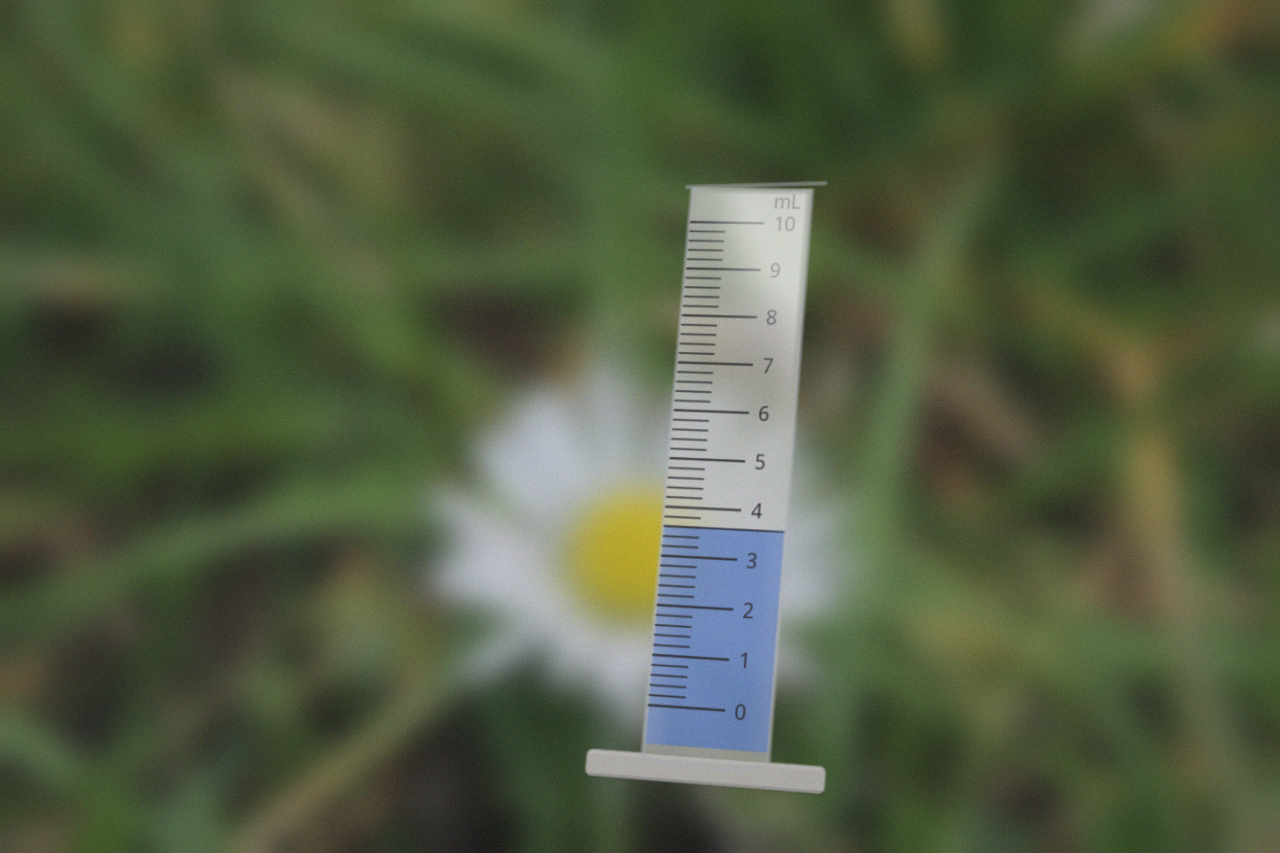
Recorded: 3.6 mL
